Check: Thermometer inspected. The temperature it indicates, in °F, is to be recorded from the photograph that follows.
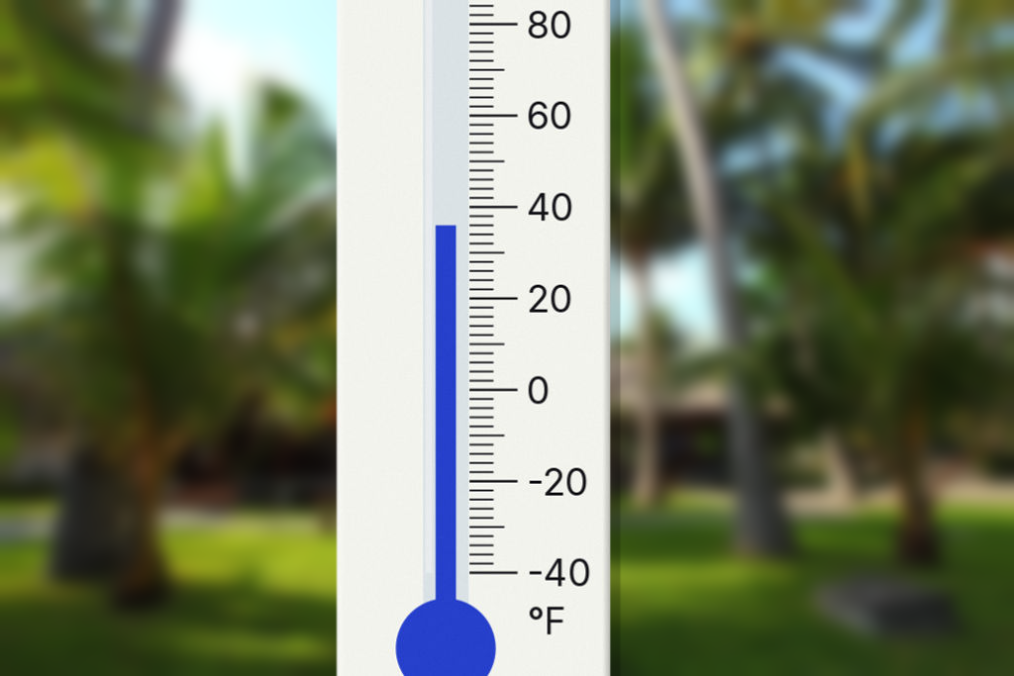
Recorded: 36 °F
